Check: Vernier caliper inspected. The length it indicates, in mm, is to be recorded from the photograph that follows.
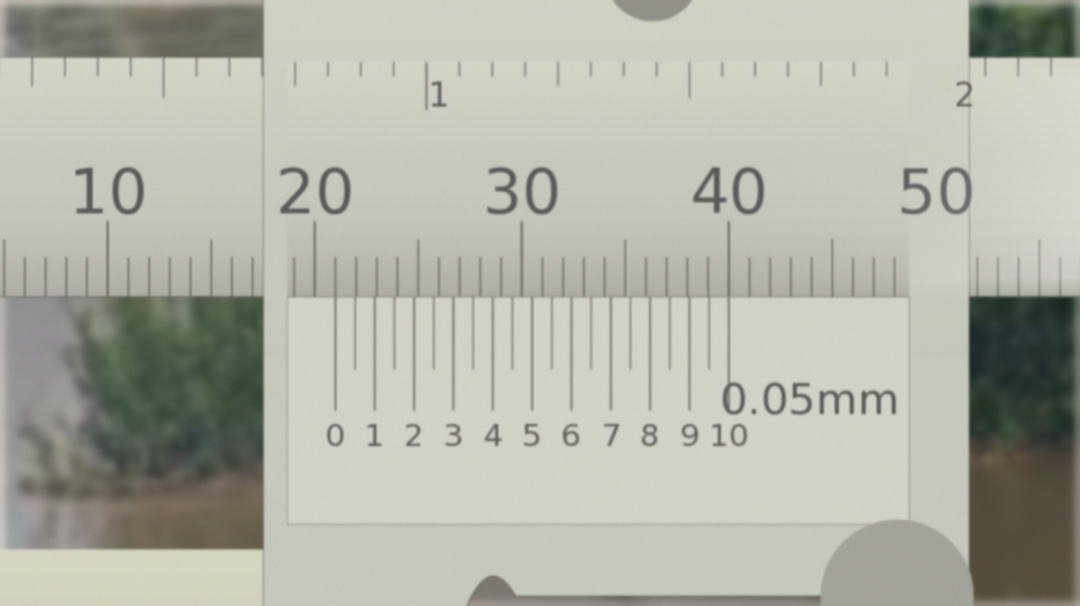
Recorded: 21.0 mm
